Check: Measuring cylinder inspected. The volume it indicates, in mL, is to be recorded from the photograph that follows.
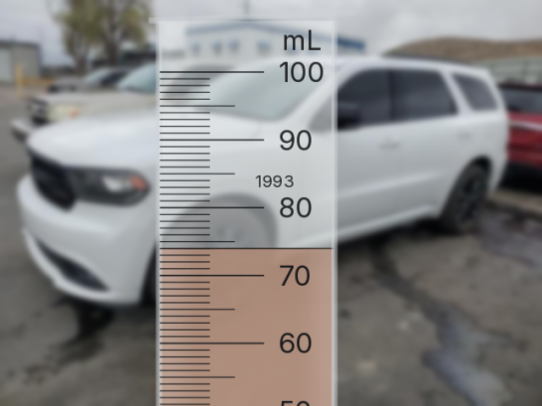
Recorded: 74 mL
